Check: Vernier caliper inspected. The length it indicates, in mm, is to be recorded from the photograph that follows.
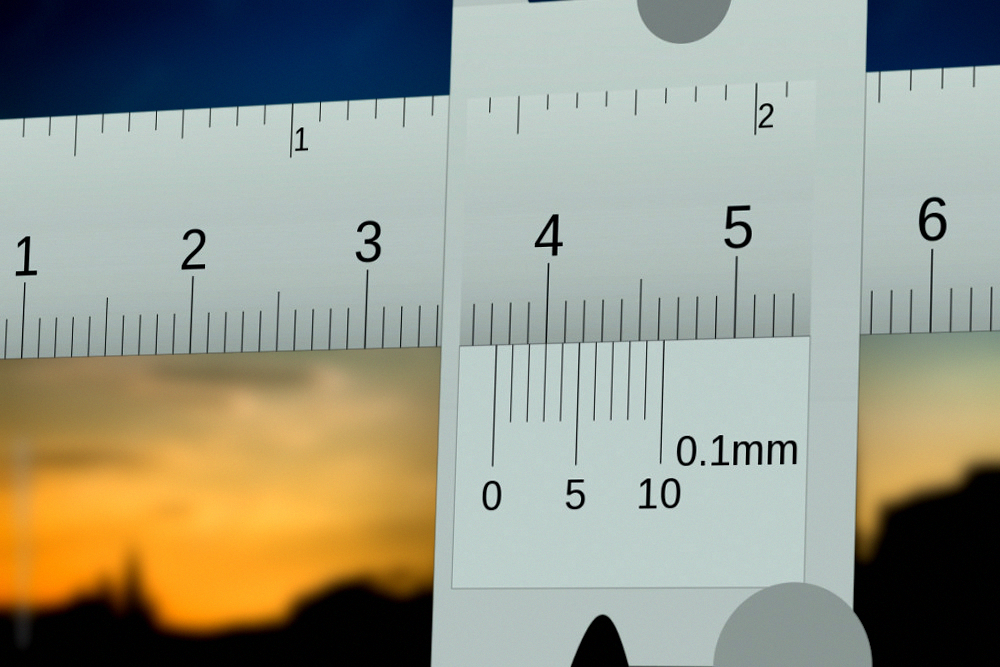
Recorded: 37.3 mm
